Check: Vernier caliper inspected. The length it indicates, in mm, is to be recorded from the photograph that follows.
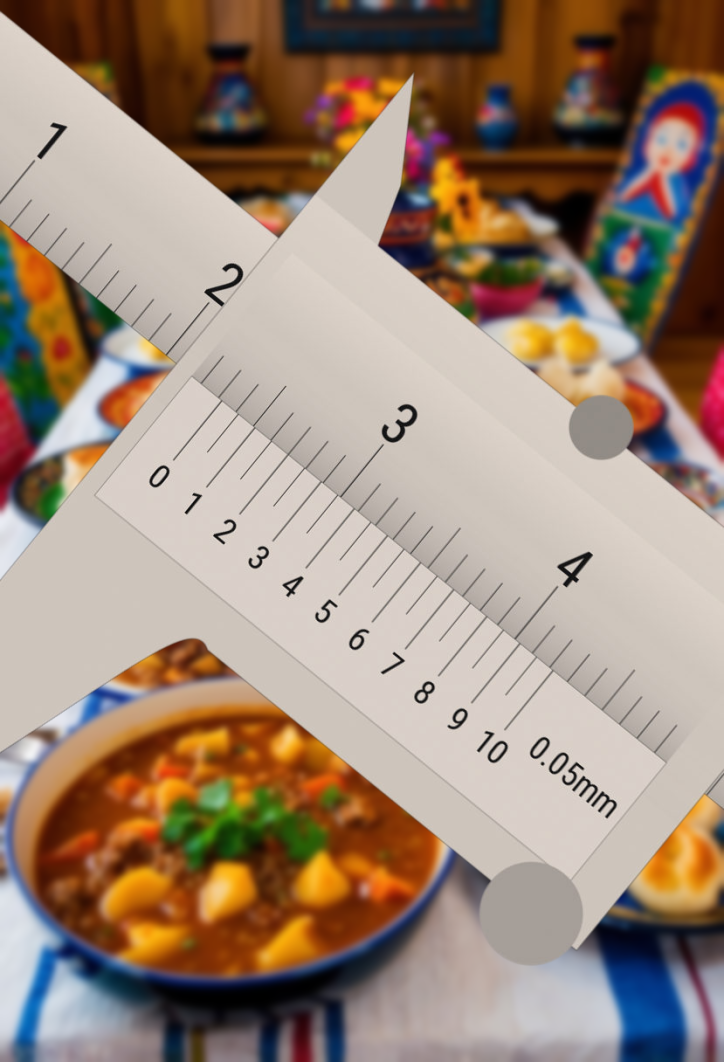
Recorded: 23.20 mm
